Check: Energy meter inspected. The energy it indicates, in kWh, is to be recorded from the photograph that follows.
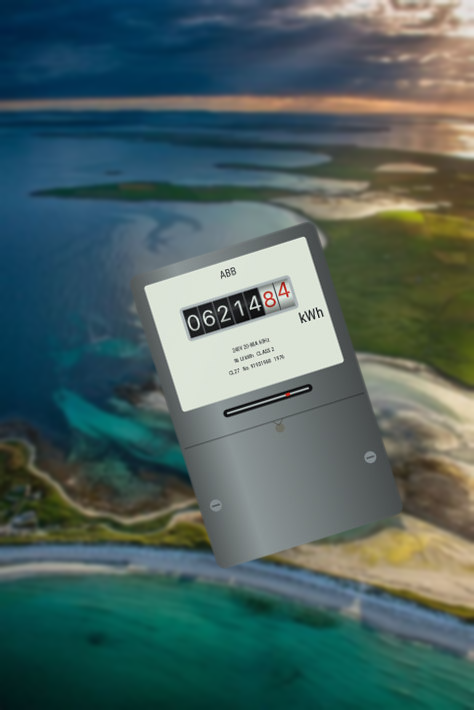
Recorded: 6214.84 kWh
